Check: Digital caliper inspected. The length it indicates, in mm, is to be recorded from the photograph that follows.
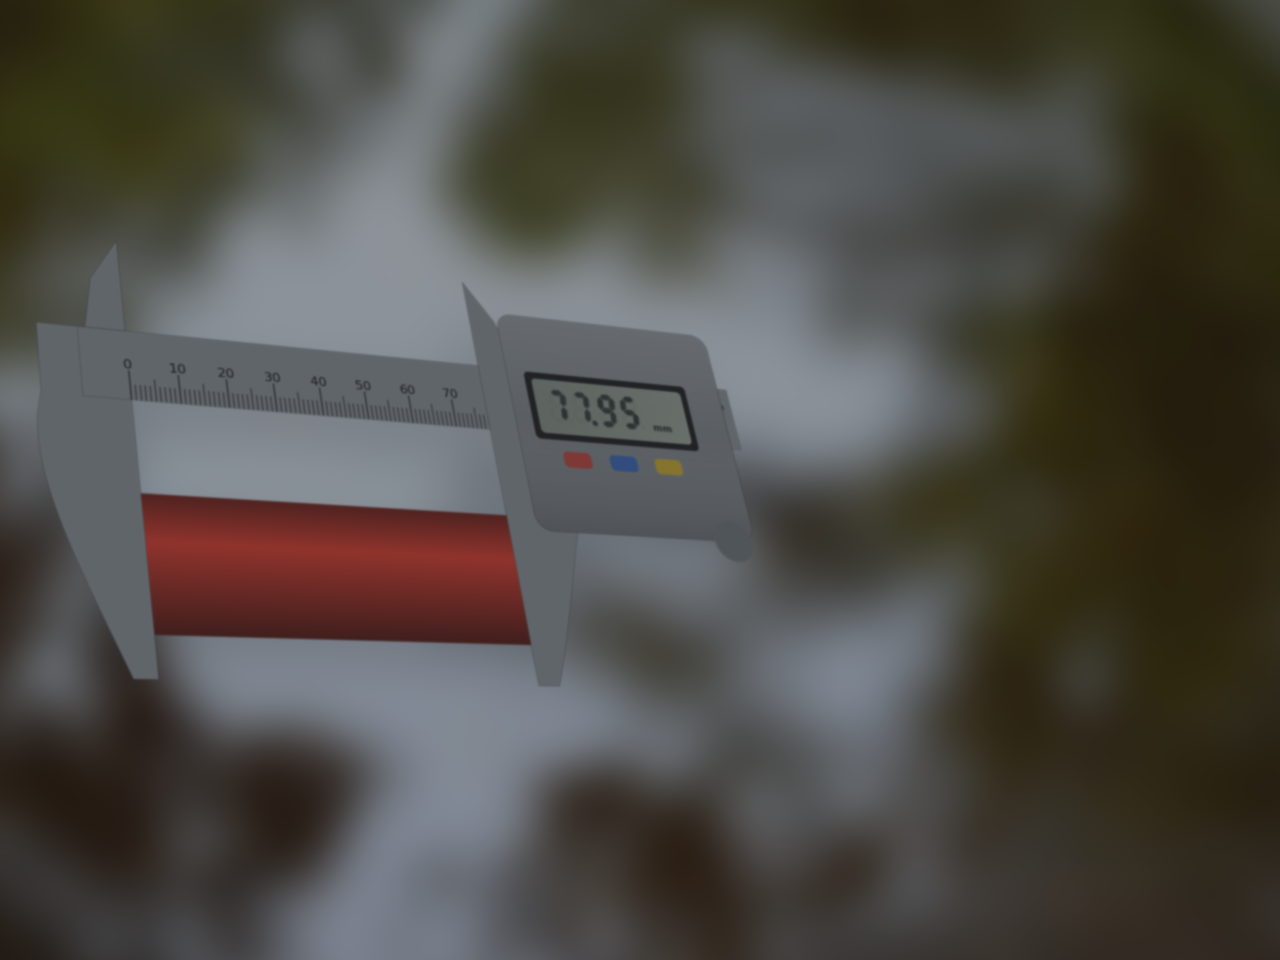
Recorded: 77.95 mm
